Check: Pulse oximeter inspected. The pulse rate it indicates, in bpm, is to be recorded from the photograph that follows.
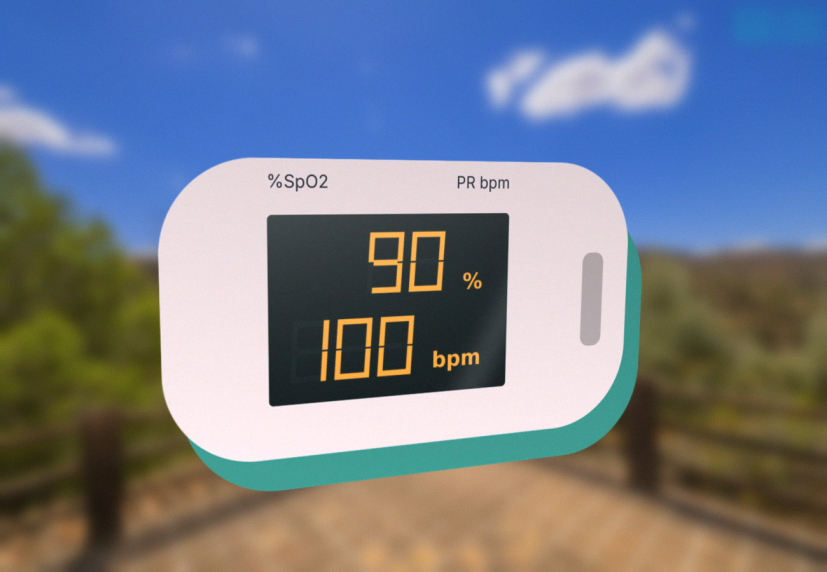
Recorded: 100 bpm
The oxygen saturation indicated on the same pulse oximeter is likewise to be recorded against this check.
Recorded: 90 %
